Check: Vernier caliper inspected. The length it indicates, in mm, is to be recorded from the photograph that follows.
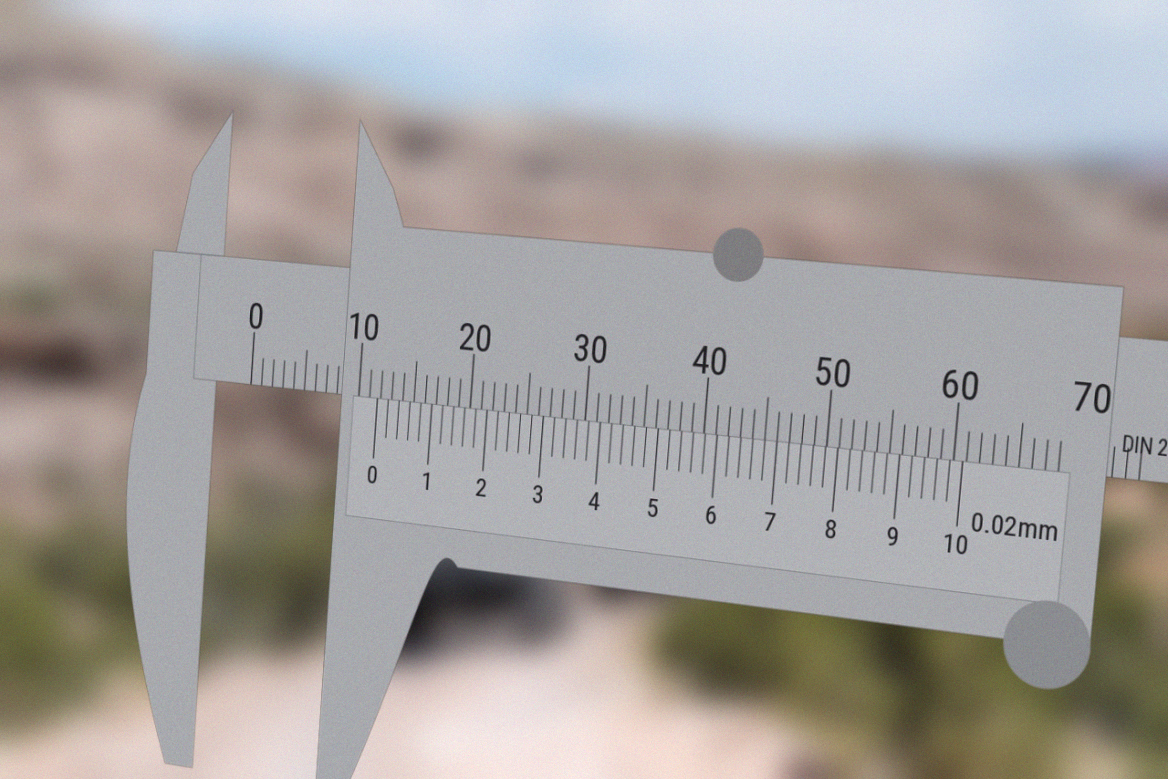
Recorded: 11.7 mm
